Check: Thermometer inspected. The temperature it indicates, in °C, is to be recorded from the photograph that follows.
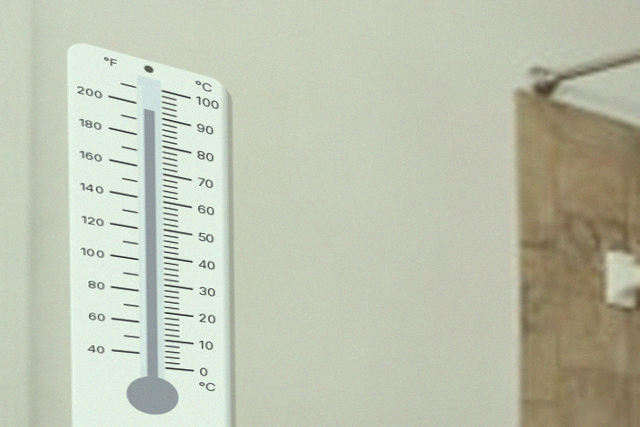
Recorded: 92 °C
